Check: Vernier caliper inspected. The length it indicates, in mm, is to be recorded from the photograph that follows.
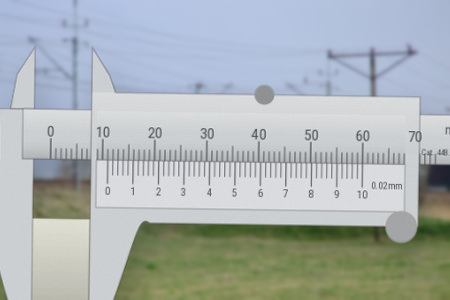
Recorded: 11.0 mm
